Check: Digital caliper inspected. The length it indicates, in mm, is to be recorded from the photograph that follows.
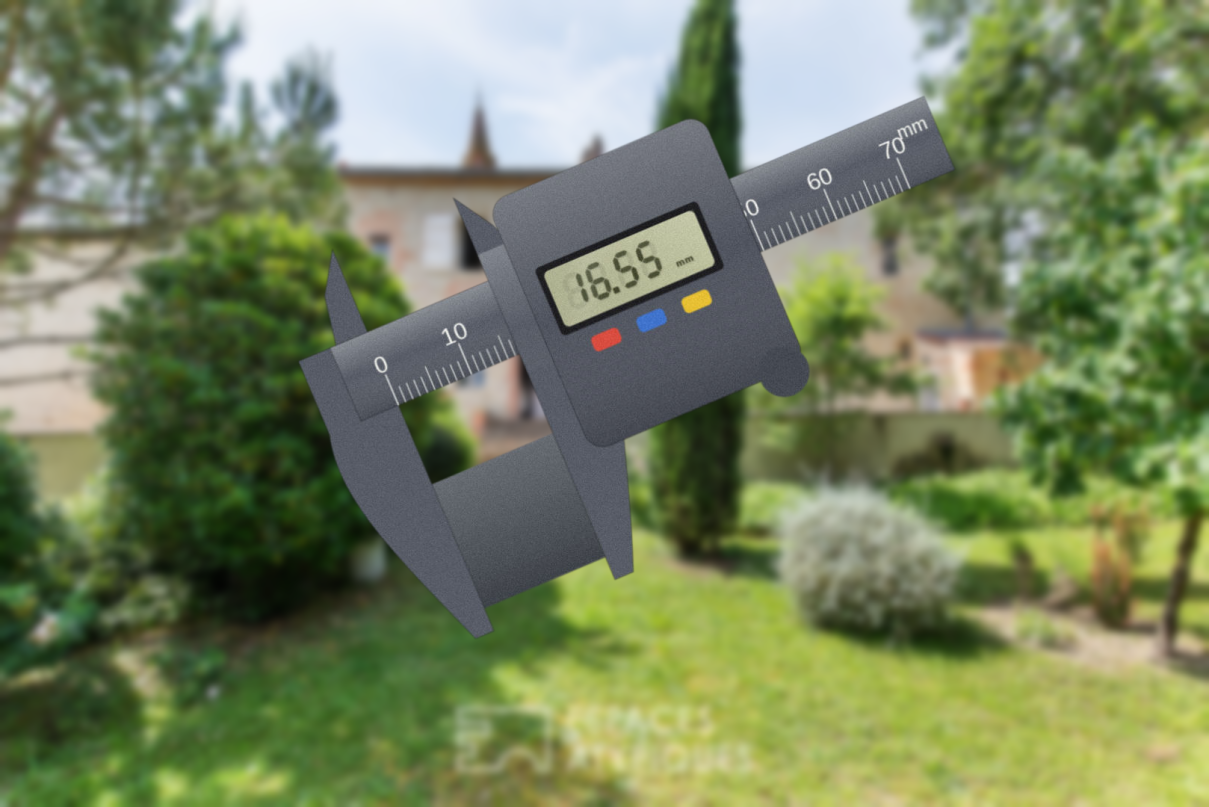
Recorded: 16.55 mm
